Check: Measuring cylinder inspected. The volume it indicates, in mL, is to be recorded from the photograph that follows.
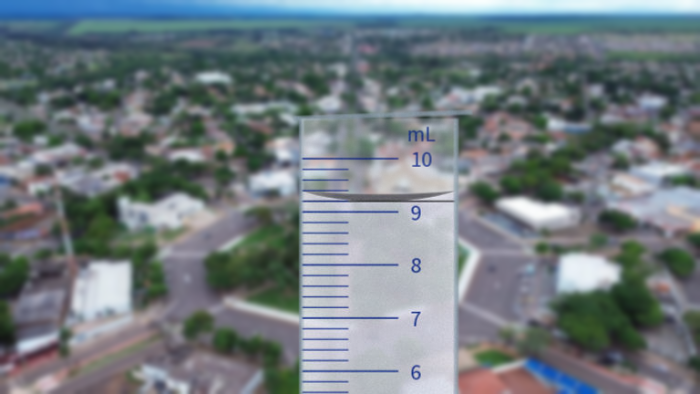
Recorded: 9.2 mL
